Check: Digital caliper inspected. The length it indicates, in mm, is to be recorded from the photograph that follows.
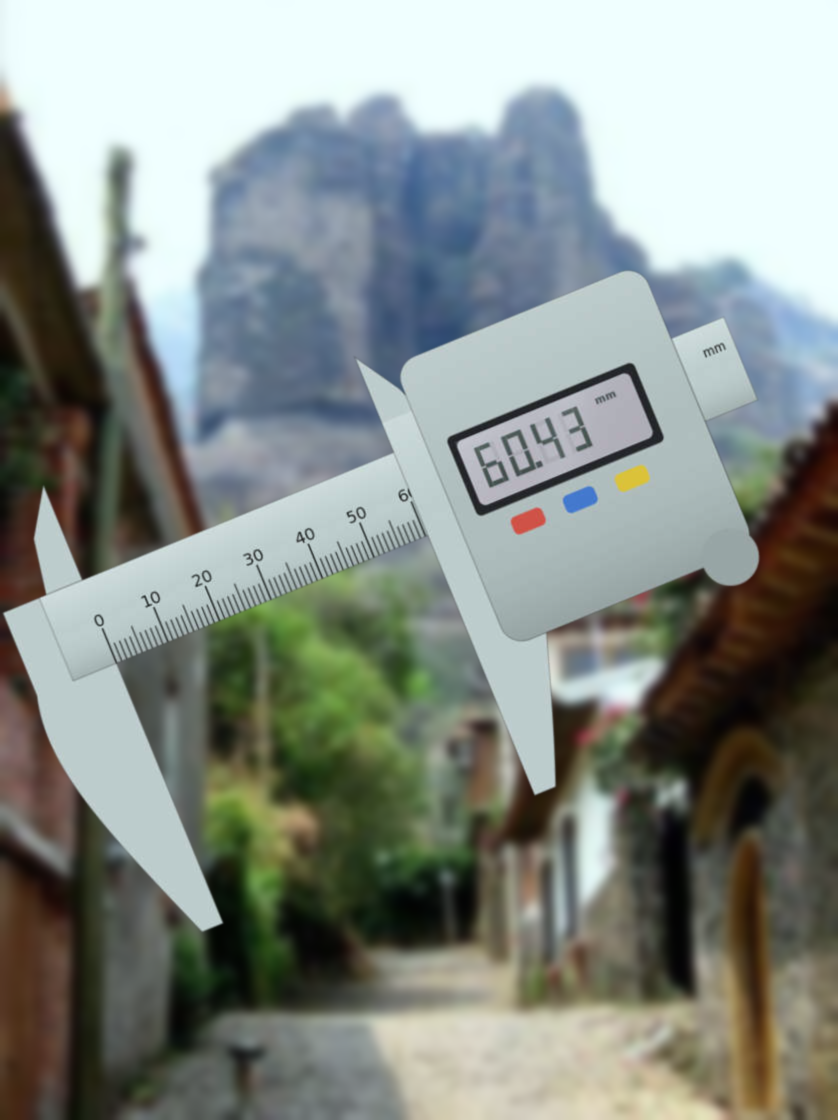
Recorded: 60.43 mm
